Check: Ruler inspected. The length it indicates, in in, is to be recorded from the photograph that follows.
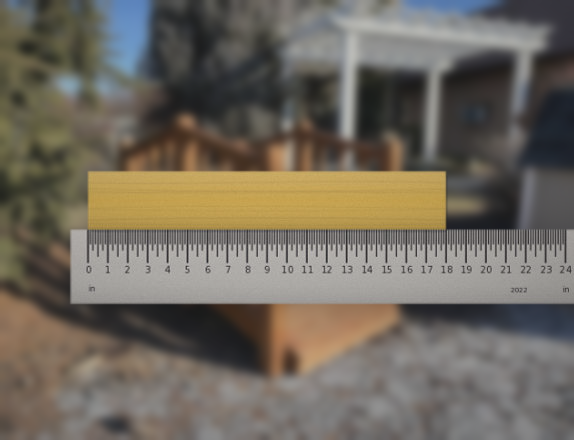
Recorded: 18 in
